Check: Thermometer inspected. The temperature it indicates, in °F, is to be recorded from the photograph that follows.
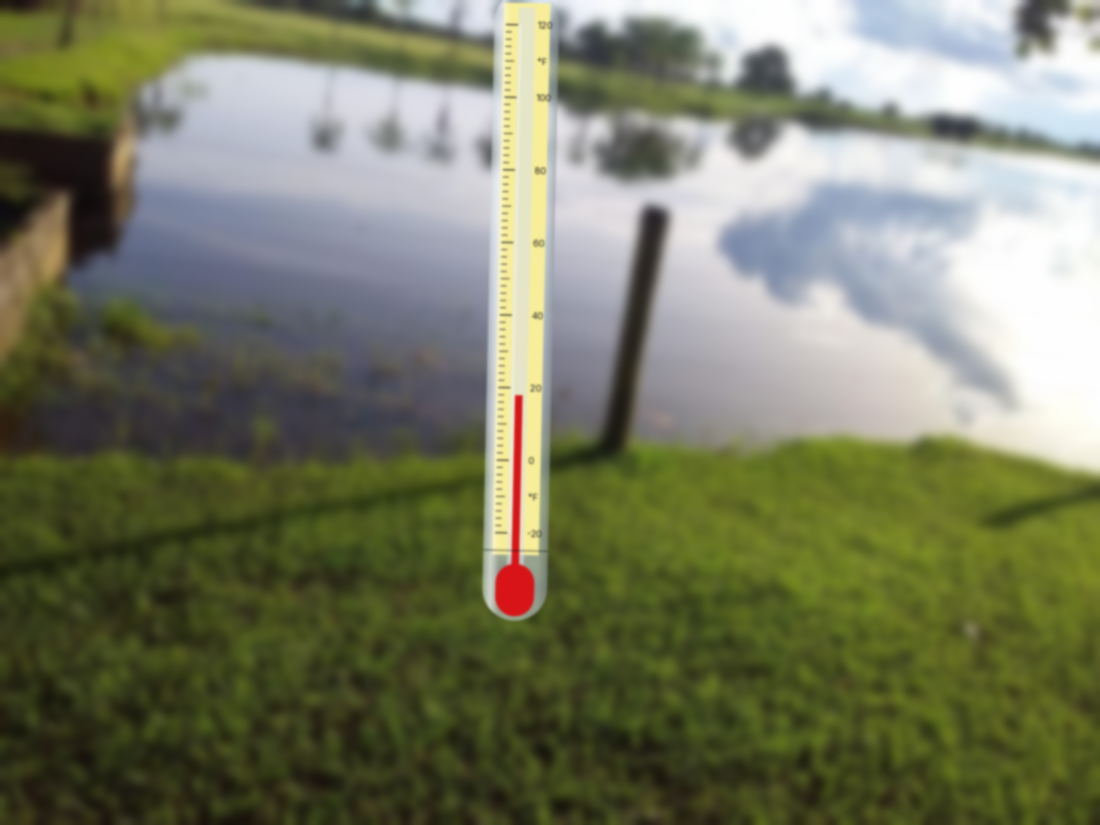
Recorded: 18 °F
